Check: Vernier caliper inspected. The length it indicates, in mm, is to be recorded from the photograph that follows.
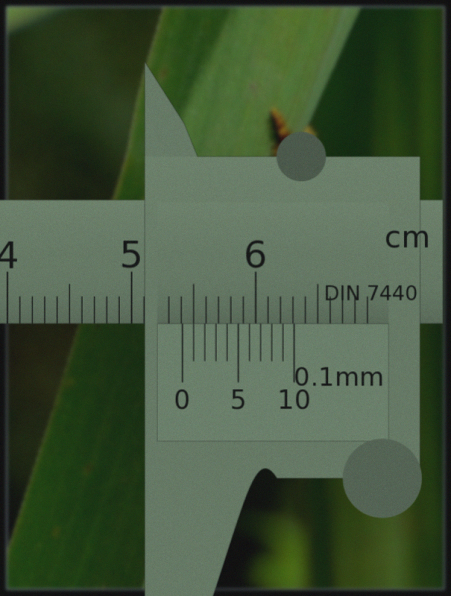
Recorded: 54.1 mm
